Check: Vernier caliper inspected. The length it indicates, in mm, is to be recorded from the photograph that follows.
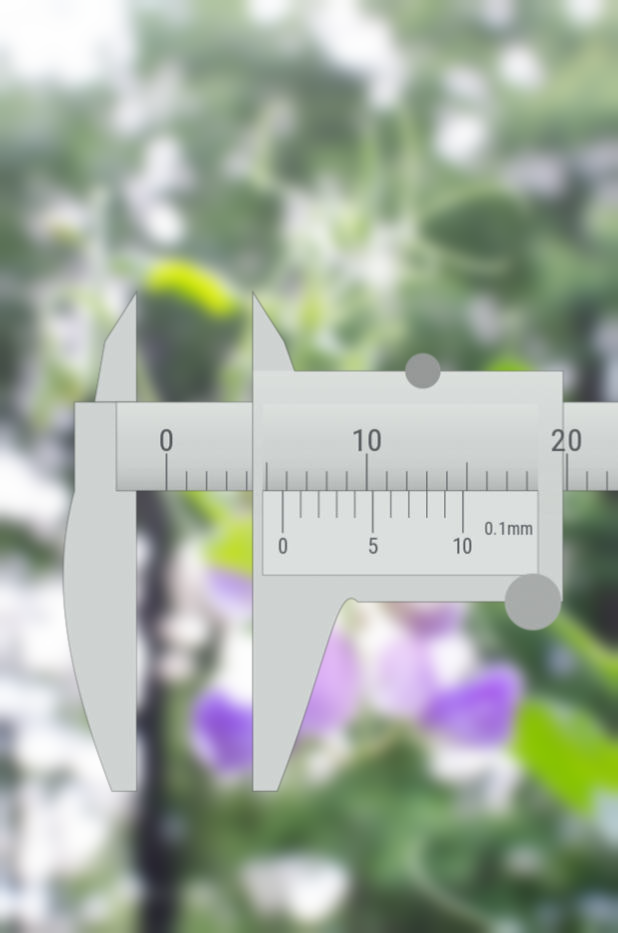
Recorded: 5.8 mm
